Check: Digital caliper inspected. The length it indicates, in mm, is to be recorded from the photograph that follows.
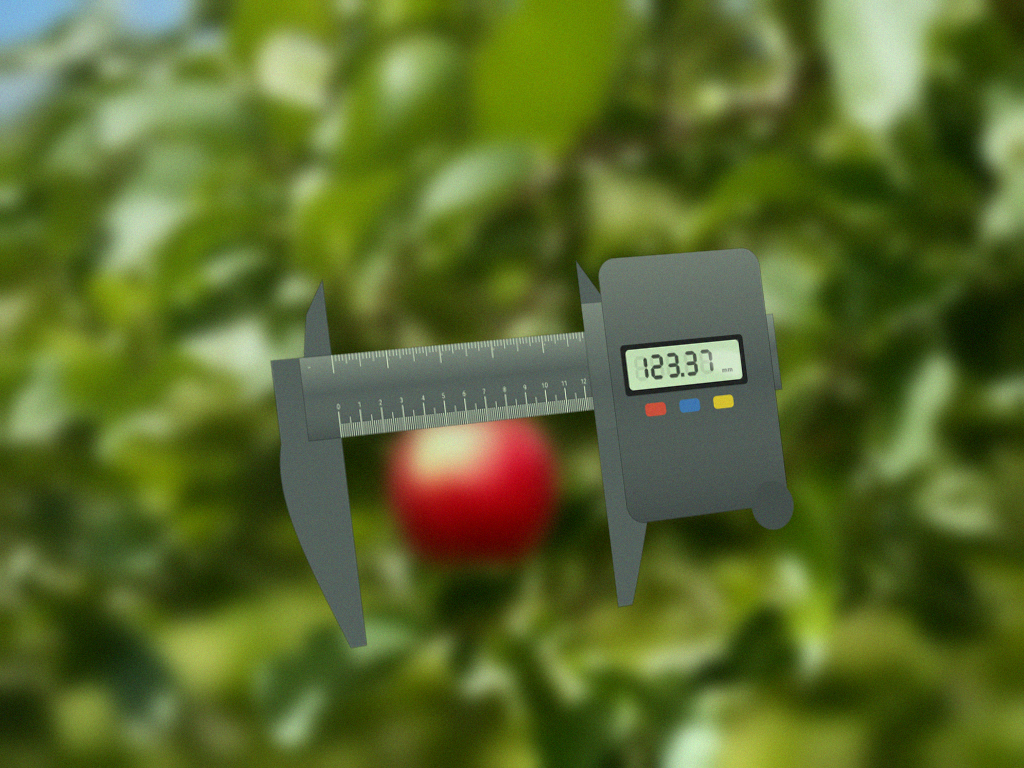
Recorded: 123.37 mm
